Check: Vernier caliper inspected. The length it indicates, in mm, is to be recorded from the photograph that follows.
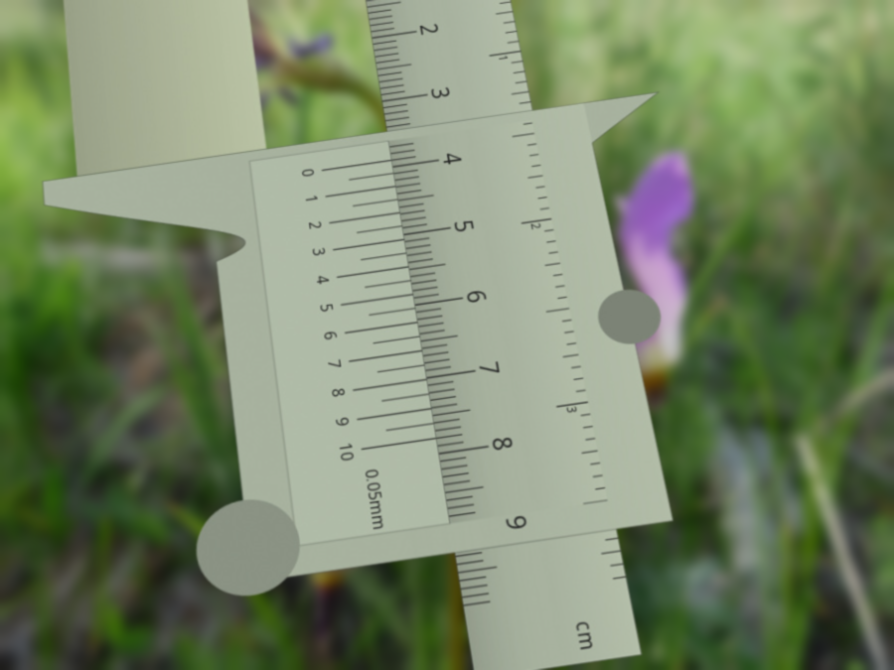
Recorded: 39.0 mm
